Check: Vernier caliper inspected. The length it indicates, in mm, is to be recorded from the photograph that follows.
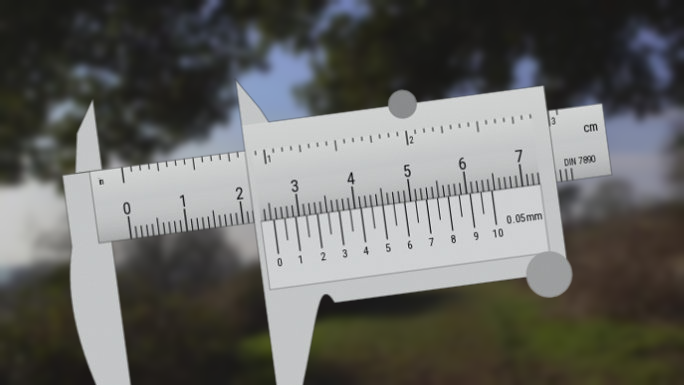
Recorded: 25.5 mm
